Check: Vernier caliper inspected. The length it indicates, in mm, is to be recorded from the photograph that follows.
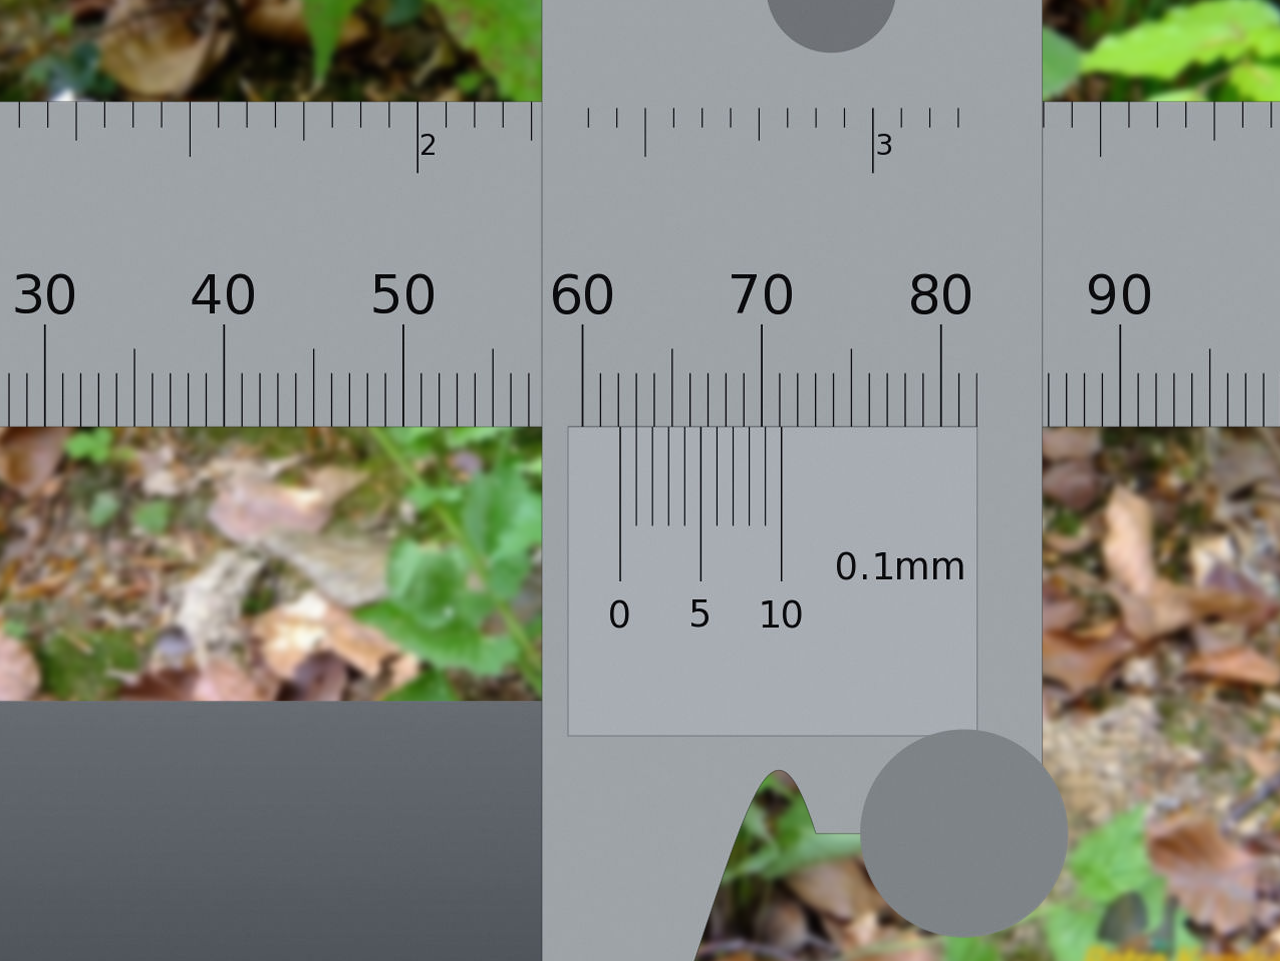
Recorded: 62.1 mm
